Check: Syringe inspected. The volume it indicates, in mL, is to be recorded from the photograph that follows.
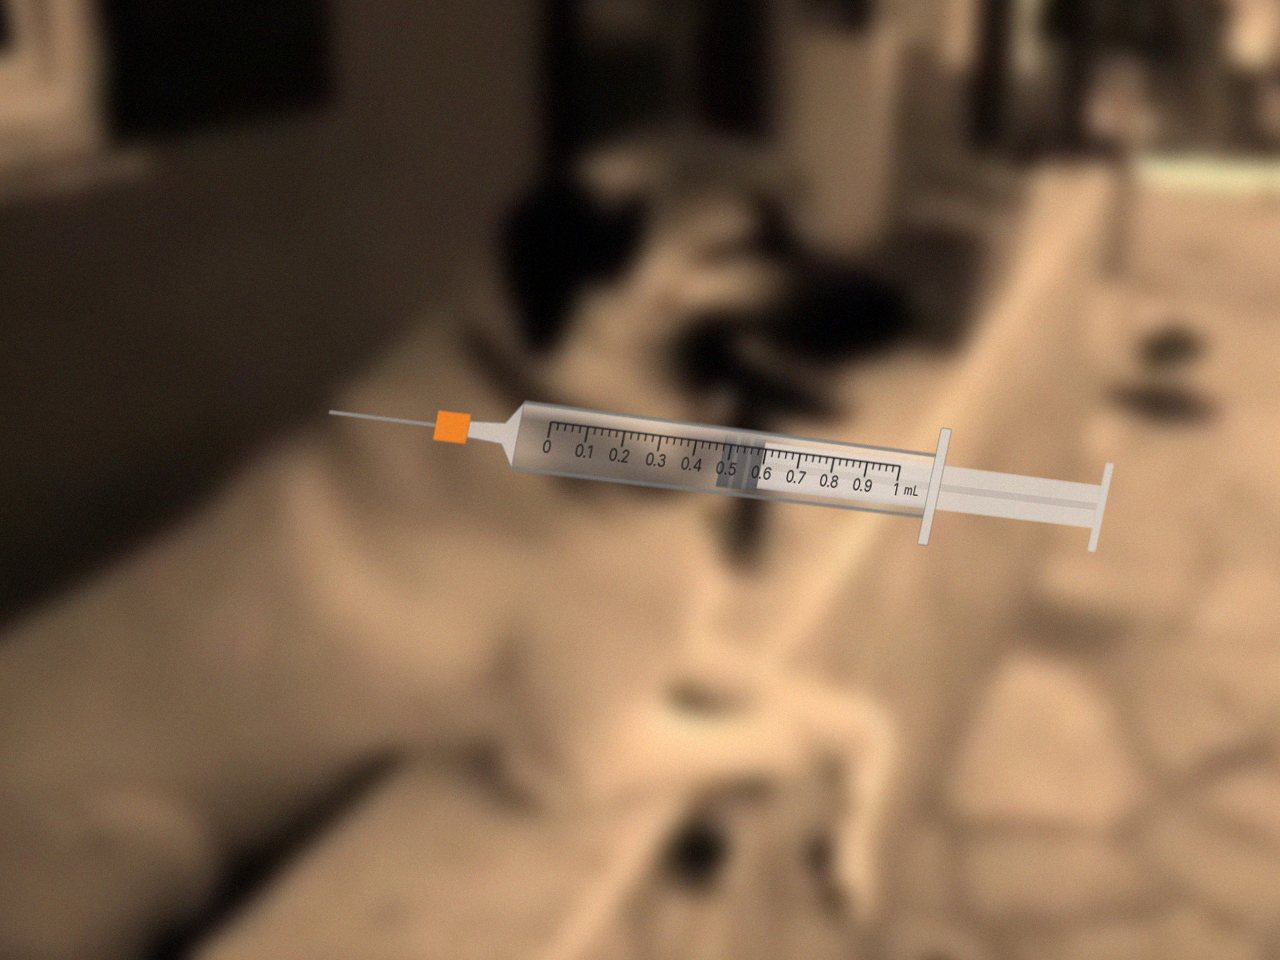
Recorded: 0.48 mL
